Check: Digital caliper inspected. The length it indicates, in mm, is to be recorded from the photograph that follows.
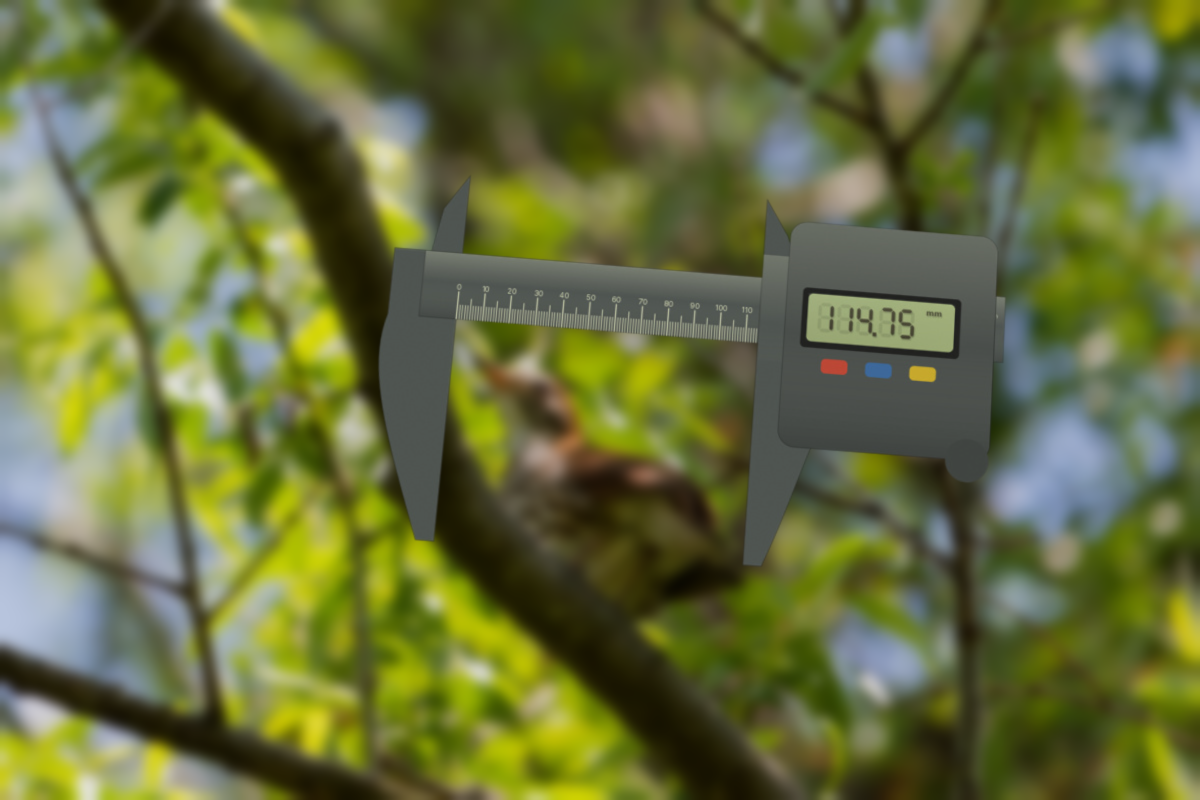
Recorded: 114.75 mm
